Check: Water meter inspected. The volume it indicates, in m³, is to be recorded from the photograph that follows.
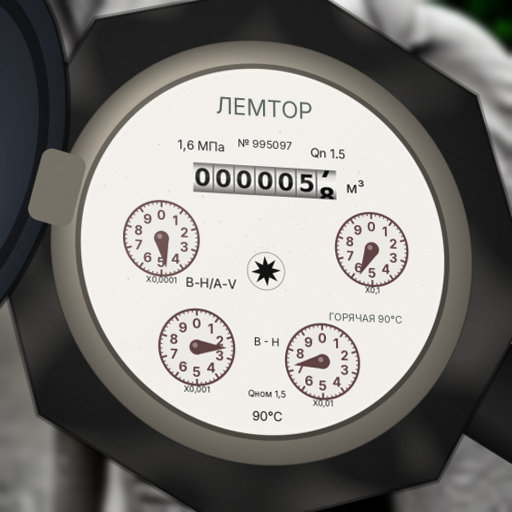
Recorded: 57.5724 m³
